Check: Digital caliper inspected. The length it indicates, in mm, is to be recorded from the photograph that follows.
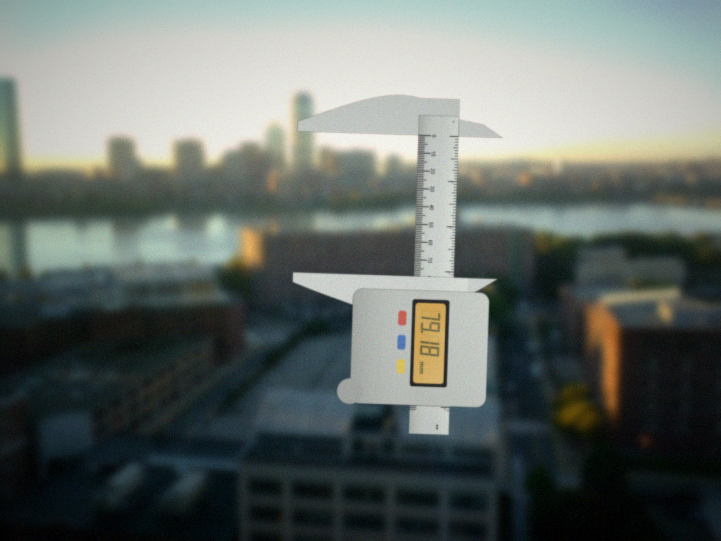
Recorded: 79.18 mm
